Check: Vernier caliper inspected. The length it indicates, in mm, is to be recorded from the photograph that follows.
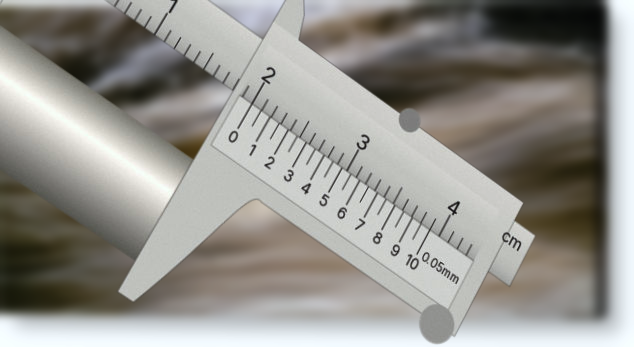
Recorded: 20.0 mm
